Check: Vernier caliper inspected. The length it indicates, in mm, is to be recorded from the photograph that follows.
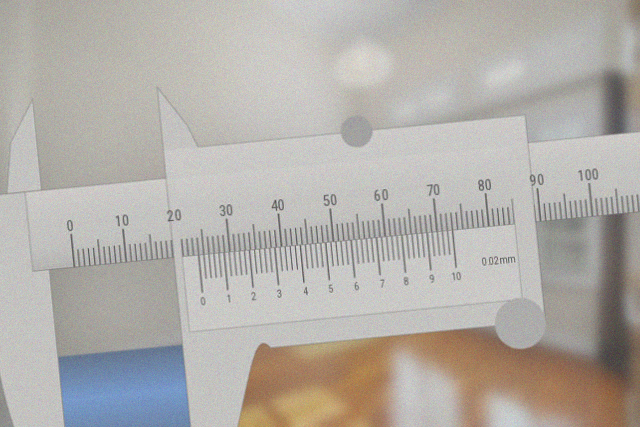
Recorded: 24.0 mm
